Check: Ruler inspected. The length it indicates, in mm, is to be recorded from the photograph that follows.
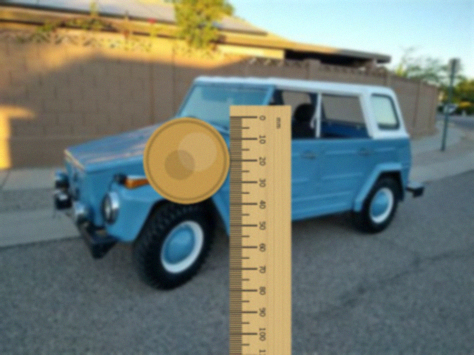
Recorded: 40 mm
